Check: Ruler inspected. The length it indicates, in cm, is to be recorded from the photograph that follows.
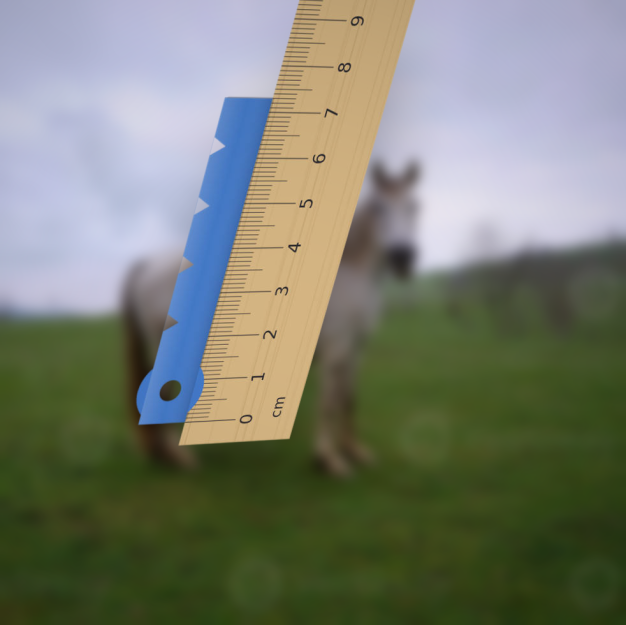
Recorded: 7.3 cm
